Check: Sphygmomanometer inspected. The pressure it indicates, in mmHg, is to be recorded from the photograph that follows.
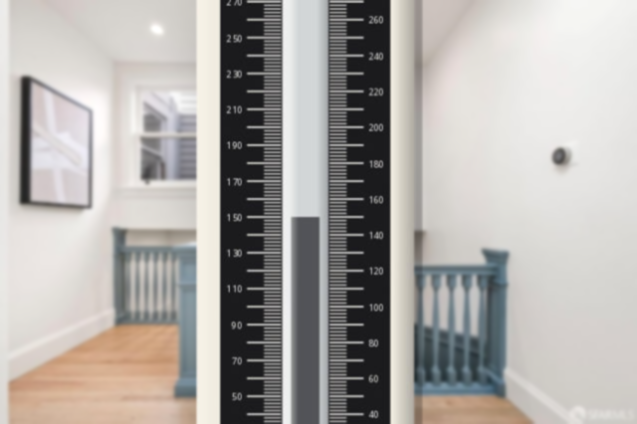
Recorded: 150 mmHg
